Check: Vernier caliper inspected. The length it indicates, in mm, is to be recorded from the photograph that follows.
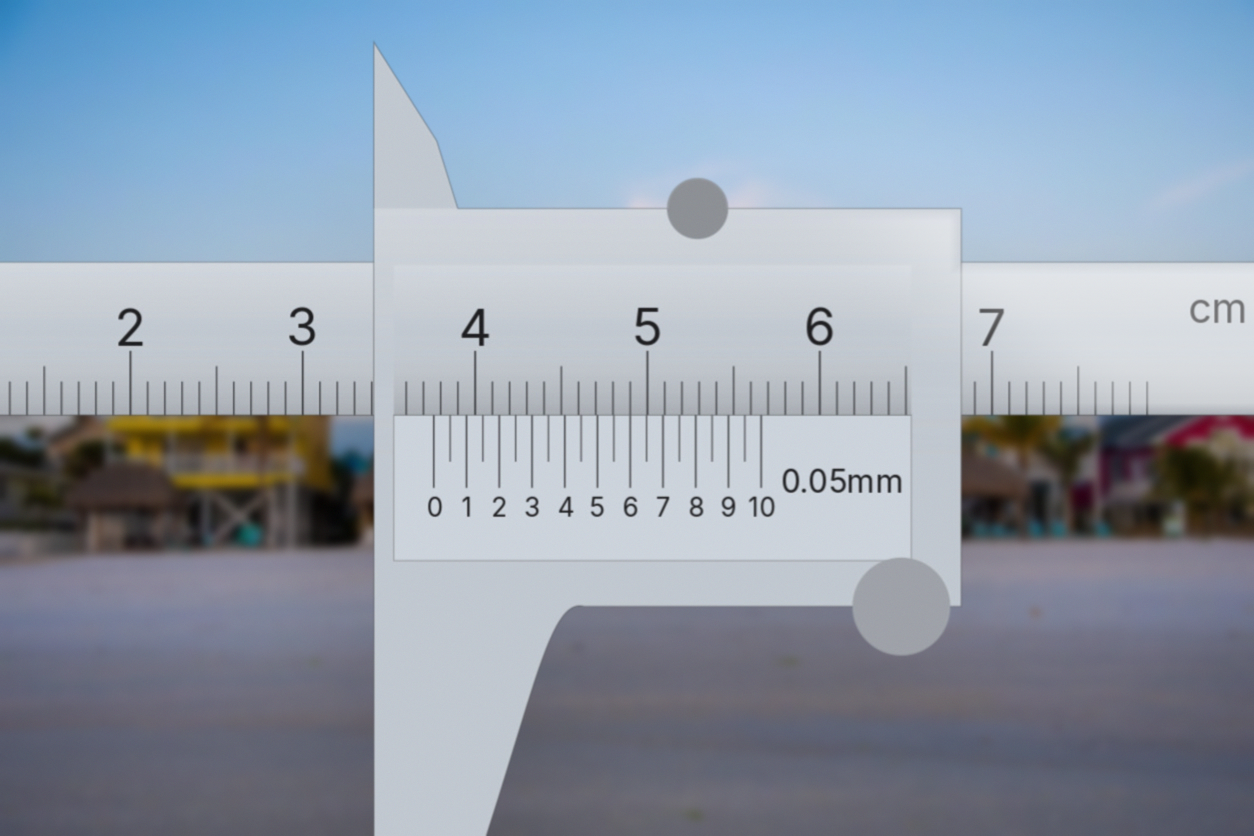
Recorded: 37.6 mm
